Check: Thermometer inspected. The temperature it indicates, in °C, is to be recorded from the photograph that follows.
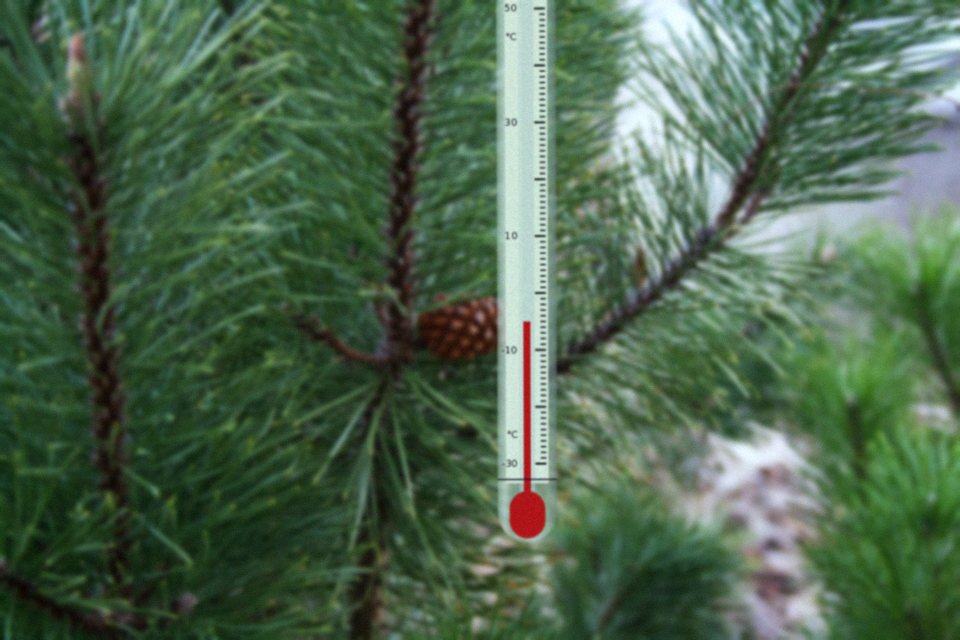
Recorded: -5 °C
